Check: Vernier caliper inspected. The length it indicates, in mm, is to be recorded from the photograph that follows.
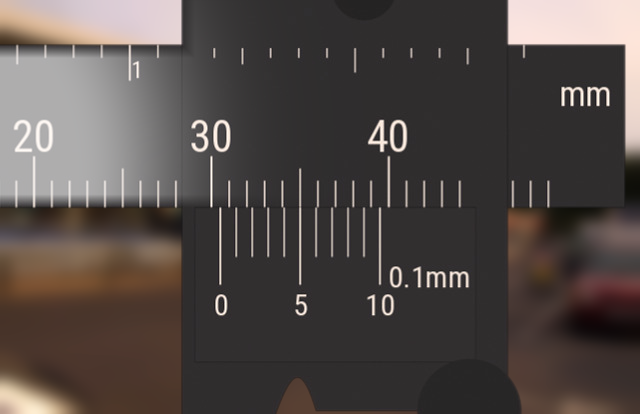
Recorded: 30.5 mm
